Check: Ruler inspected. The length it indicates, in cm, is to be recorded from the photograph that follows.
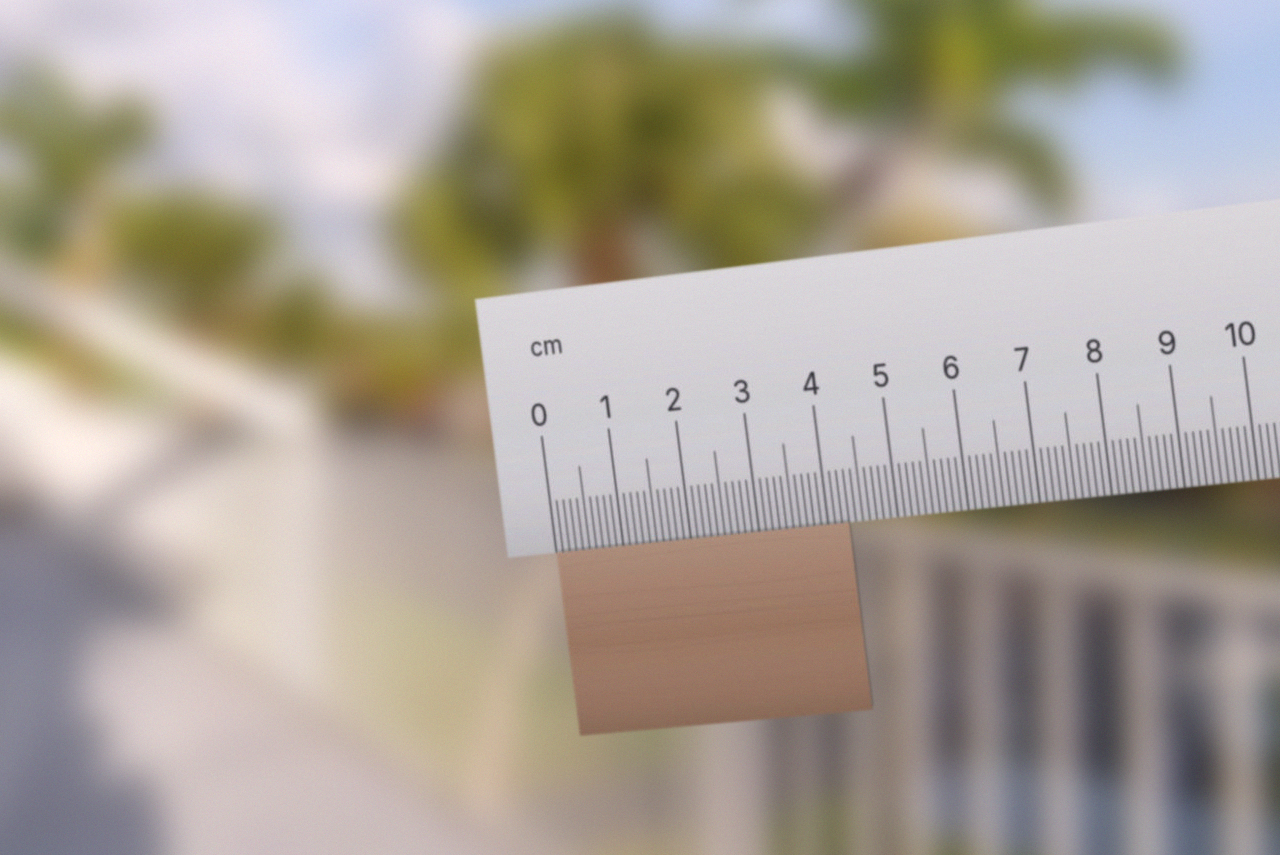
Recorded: 4.3 cm
